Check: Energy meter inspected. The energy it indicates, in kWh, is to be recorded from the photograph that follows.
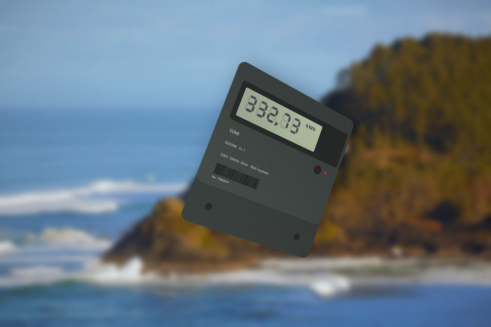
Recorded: 332.73 kWh
